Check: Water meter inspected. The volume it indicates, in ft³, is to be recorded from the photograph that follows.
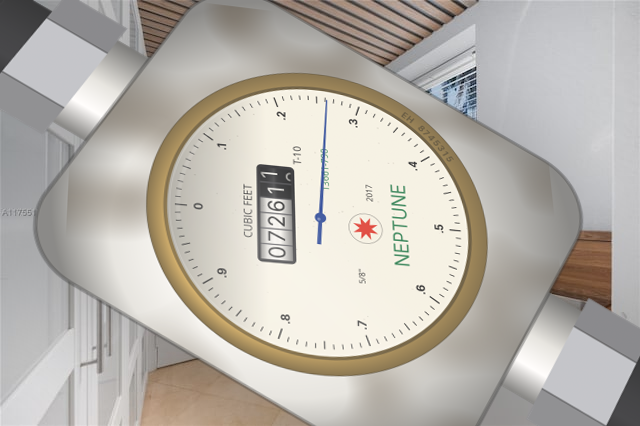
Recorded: 72611.26 ft³
